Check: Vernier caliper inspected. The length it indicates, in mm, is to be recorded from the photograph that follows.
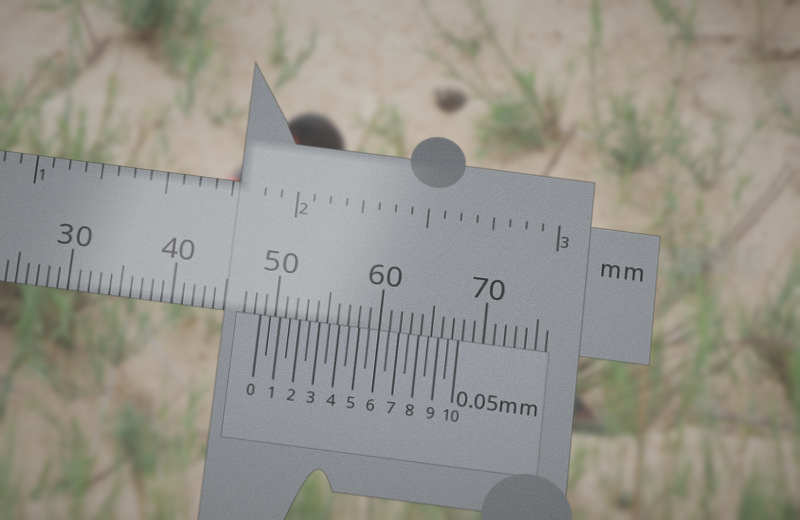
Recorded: 48.6 mm
